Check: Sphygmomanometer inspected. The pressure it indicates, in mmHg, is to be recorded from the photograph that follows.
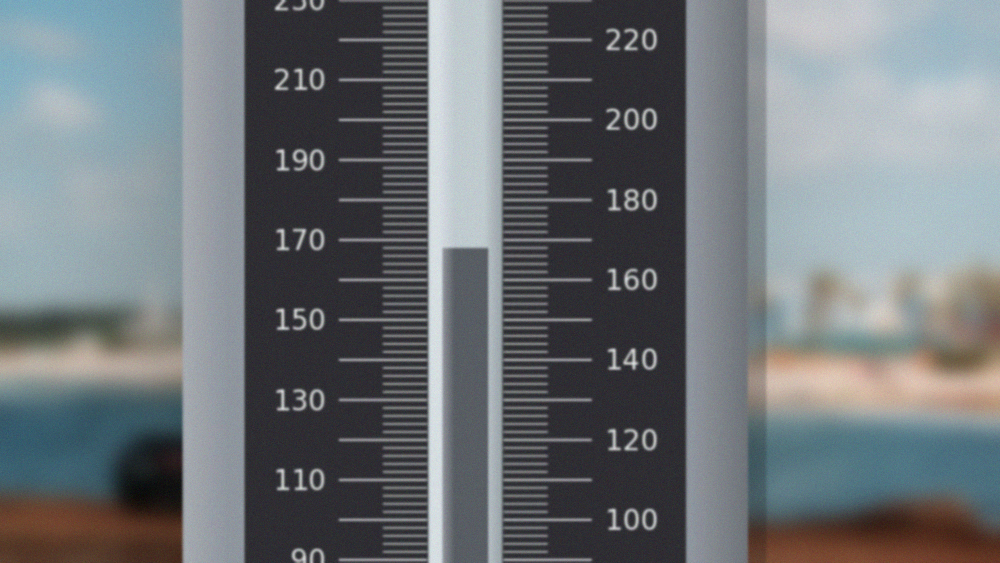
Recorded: 168 mmHg
